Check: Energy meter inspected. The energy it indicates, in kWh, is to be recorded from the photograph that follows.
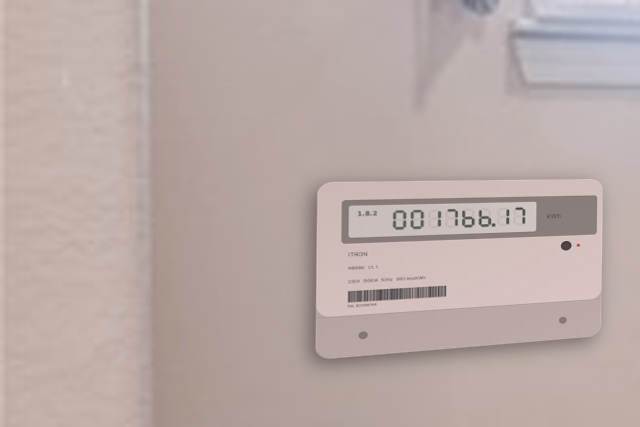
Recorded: 1766.17 kWh
